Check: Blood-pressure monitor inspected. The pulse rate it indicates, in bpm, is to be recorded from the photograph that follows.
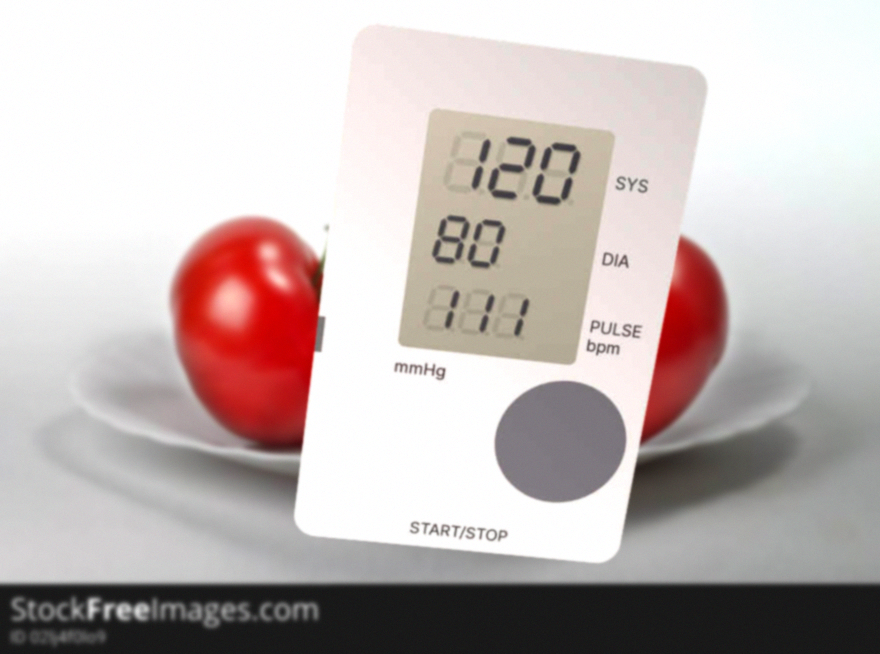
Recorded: 111 bpm
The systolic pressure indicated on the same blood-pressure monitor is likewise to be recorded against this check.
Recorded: 120 mmHg
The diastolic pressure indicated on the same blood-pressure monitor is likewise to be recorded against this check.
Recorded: 80 mmHg
